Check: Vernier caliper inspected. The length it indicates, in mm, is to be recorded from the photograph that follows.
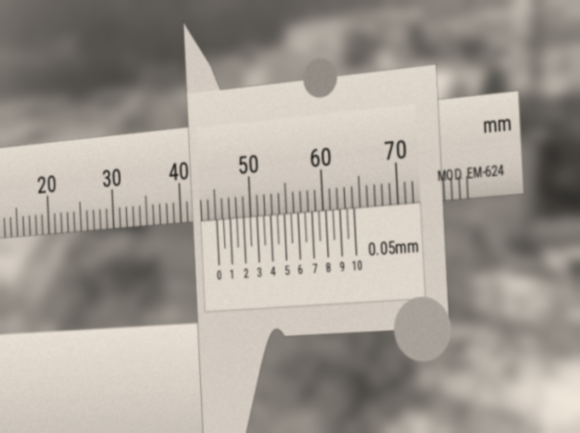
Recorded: 45.2 mm
